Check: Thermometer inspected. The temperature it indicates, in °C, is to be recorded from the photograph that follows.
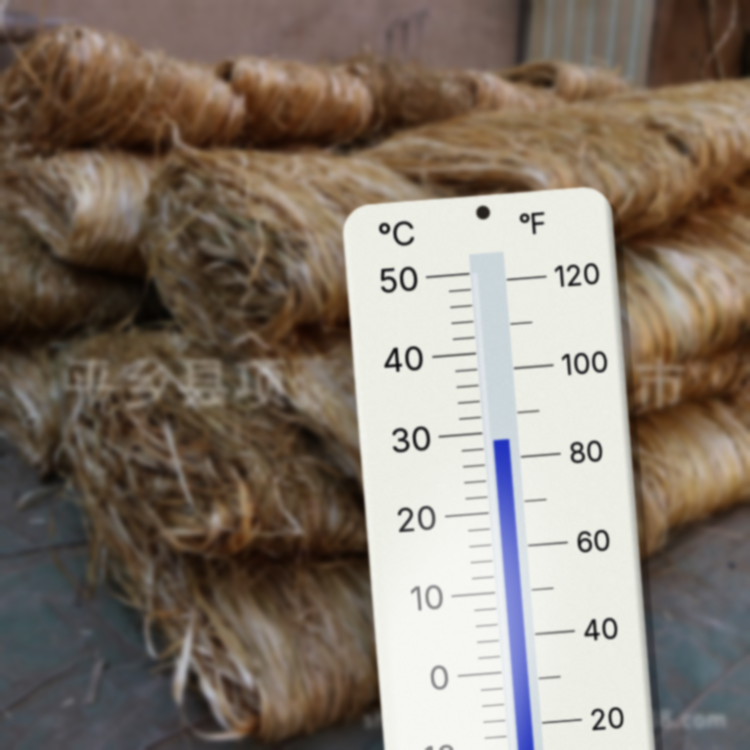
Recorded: 29 °C
